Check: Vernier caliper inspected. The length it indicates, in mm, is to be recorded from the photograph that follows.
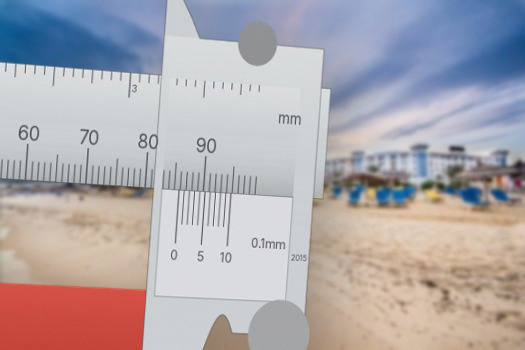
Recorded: 85.8 mm
